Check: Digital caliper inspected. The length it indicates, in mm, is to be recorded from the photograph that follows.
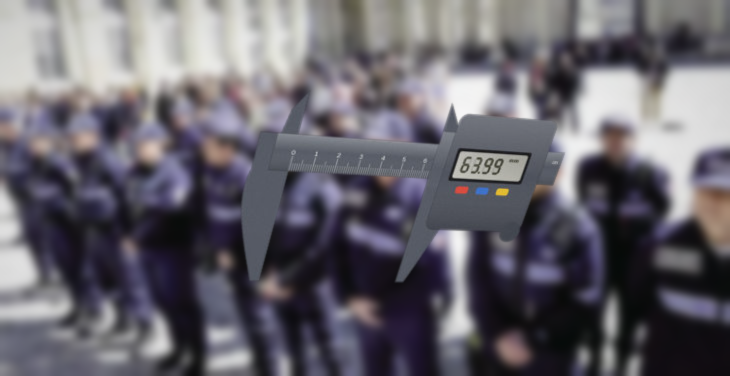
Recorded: 63.99 mm
